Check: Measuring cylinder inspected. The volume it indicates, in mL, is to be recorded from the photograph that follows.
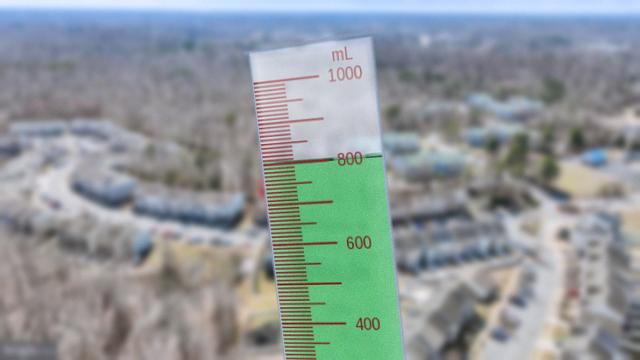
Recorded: 800 mL
